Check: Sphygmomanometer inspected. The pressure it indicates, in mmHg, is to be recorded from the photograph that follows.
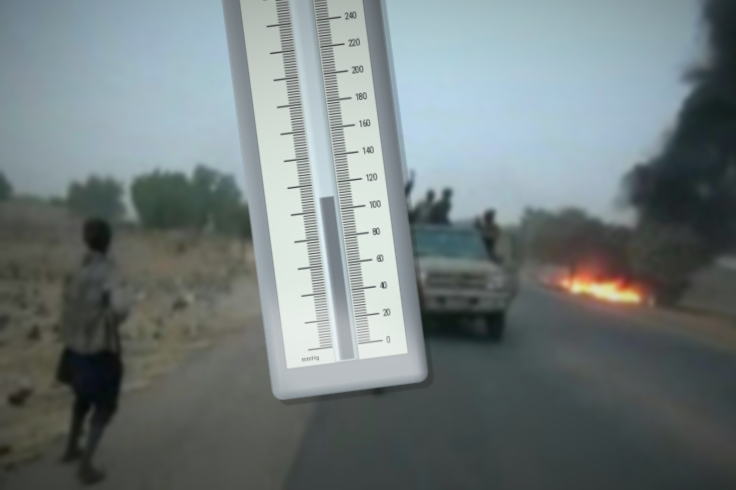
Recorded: 110 mmHg
